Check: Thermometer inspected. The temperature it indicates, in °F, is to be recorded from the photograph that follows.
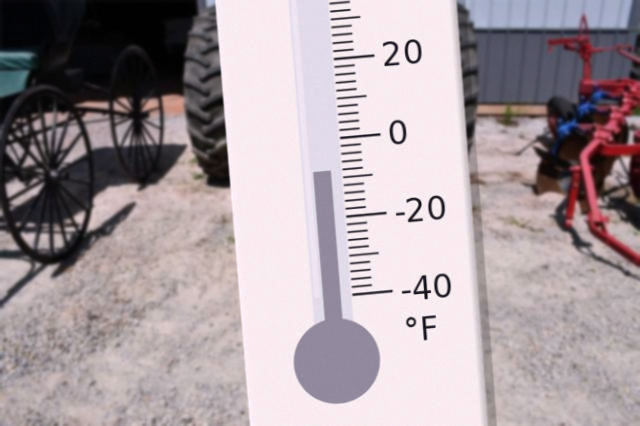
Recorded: -8 °F
